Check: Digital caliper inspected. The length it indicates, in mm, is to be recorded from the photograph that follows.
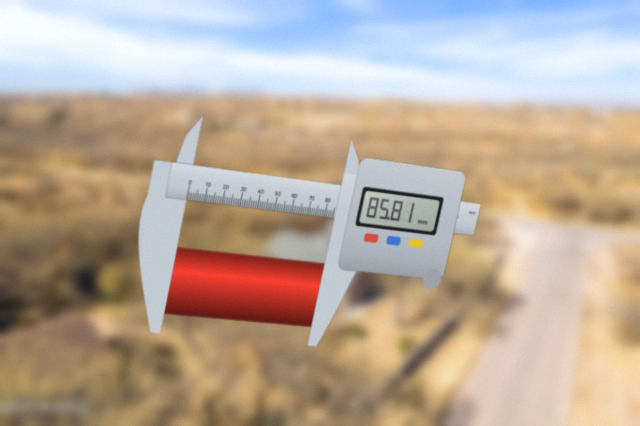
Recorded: 85.81 mm
